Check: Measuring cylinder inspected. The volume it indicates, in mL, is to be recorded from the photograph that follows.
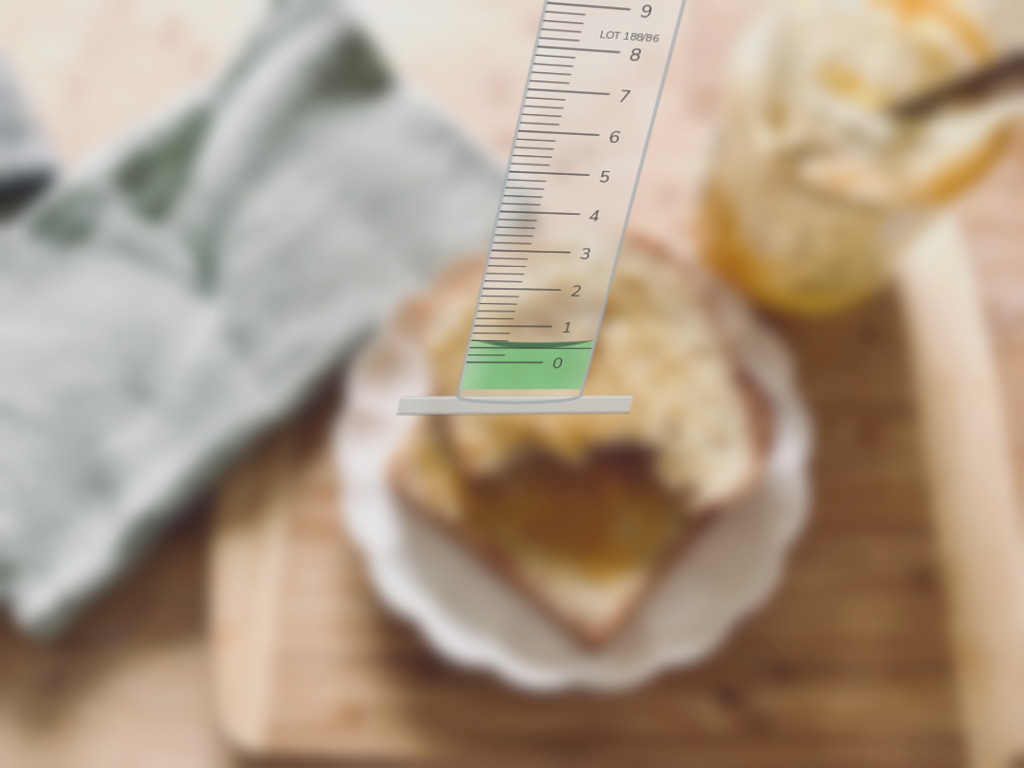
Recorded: 0.4 mL
